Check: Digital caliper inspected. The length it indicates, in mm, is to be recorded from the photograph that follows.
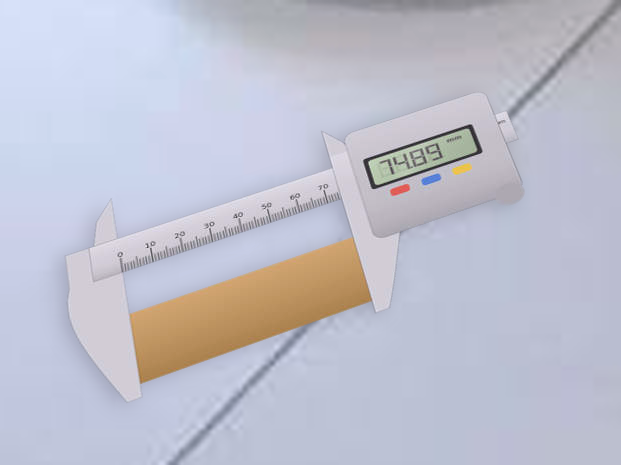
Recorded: 74.89 mm
